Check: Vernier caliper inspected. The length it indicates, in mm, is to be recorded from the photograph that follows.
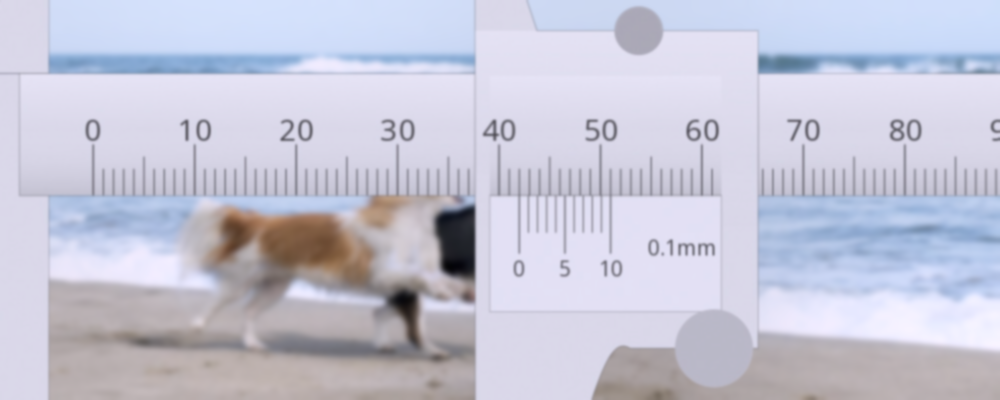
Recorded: 42.0 mm
